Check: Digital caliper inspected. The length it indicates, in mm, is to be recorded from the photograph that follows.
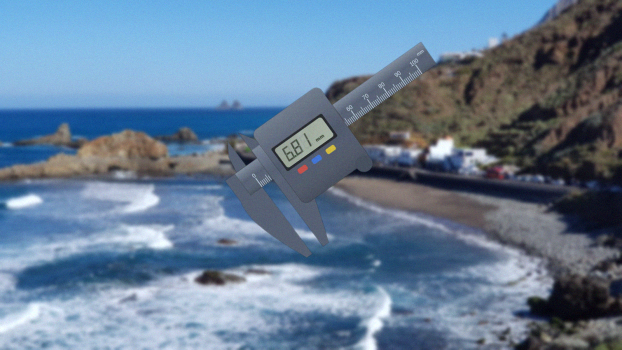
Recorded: 6.81 mm
